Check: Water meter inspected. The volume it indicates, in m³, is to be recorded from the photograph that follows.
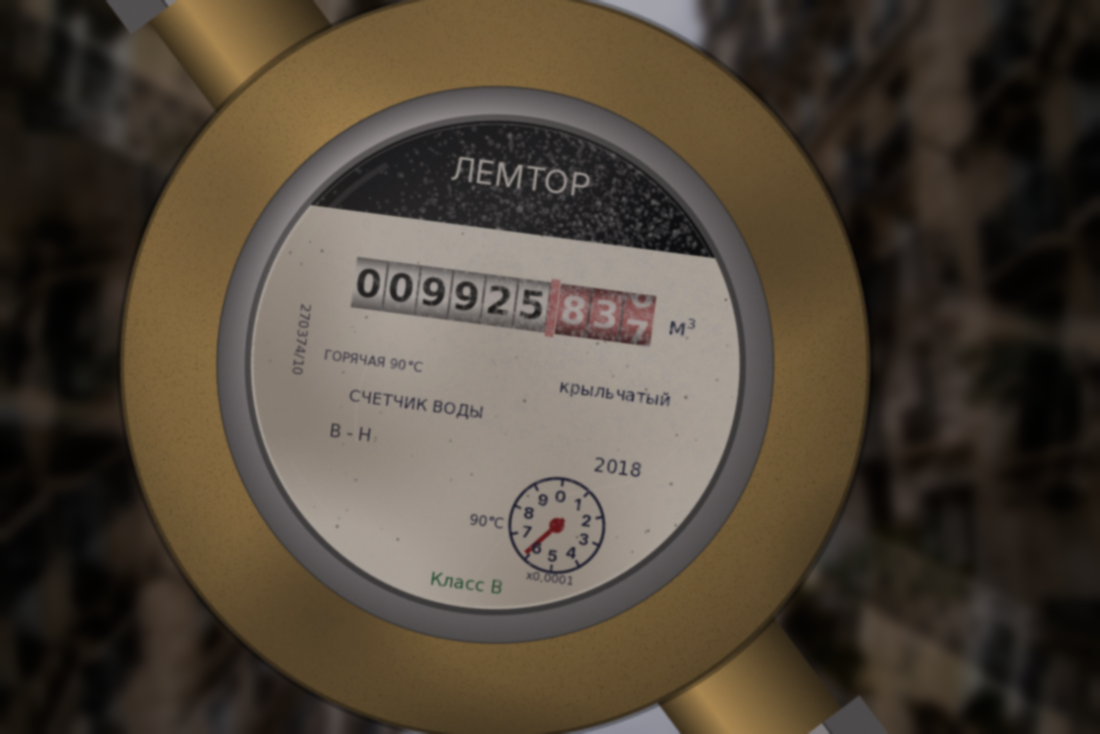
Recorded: 9925.8366 m³
